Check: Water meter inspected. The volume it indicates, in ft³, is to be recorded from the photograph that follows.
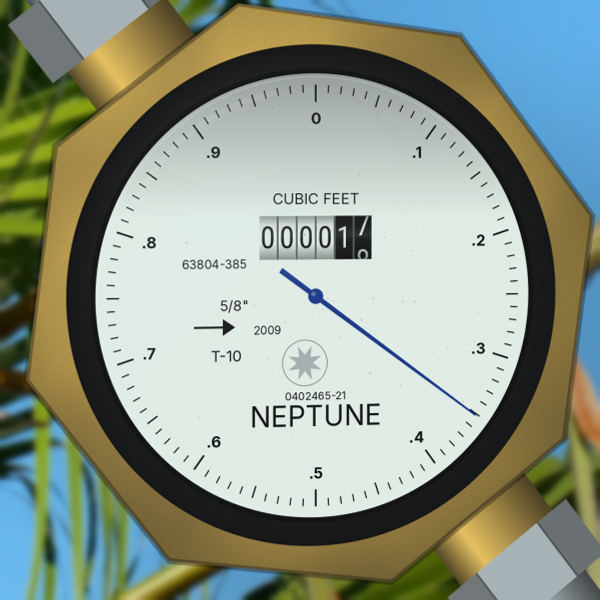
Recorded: 17.35 ft³
